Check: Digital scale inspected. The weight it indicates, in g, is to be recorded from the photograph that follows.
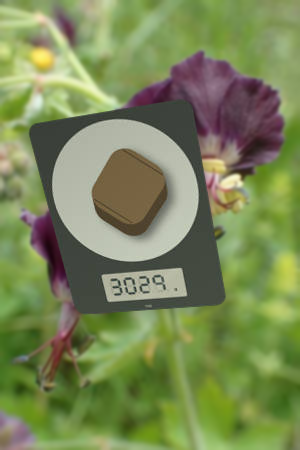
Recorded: 3029 g
